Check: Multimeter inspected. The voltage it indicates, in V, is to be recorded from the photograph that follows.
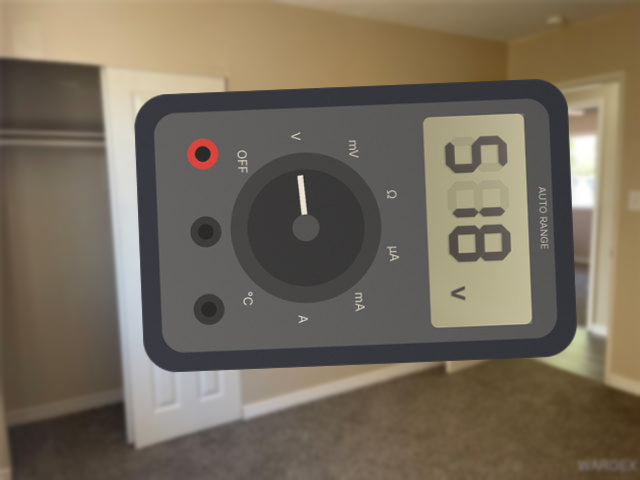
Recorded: 518 V
